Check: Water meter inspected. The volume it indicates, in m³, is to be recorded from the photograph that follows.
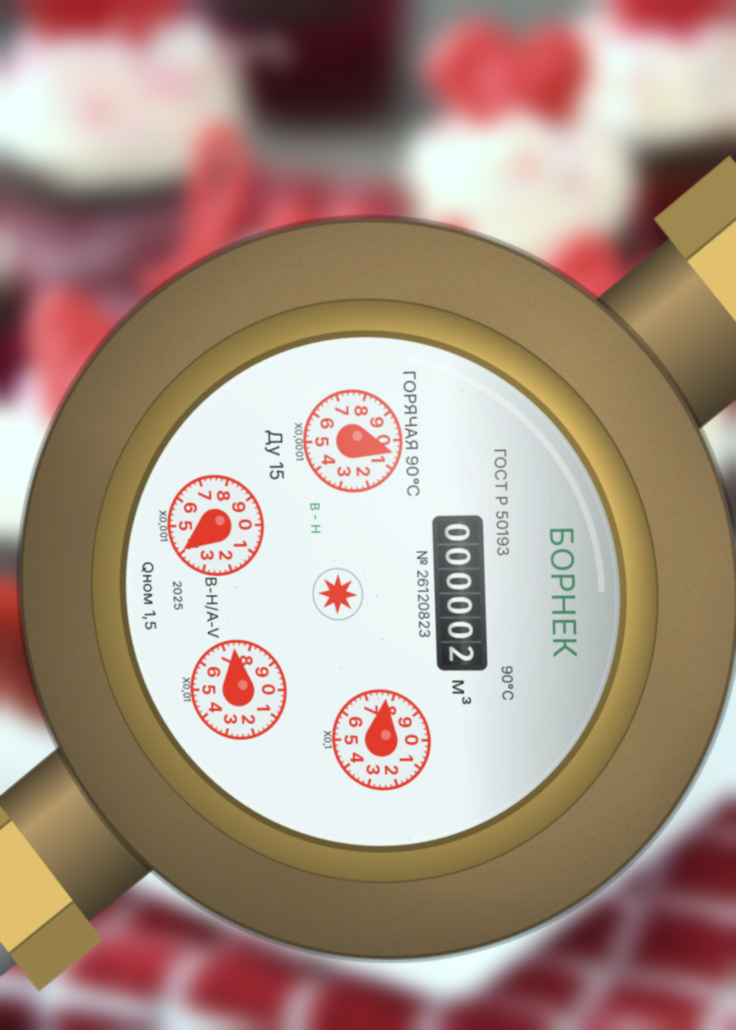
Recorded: 2.7740 m³
